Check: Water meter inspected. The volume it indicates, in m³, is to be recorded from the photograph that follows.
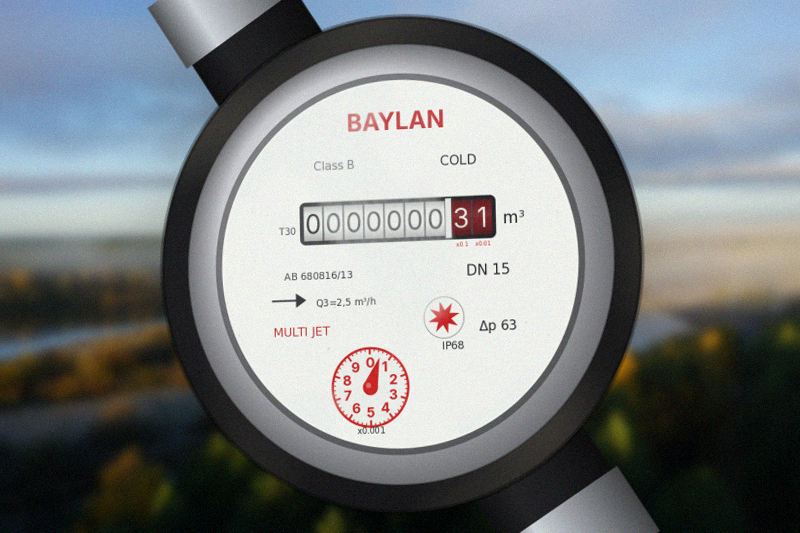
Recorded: 0.310 m³
